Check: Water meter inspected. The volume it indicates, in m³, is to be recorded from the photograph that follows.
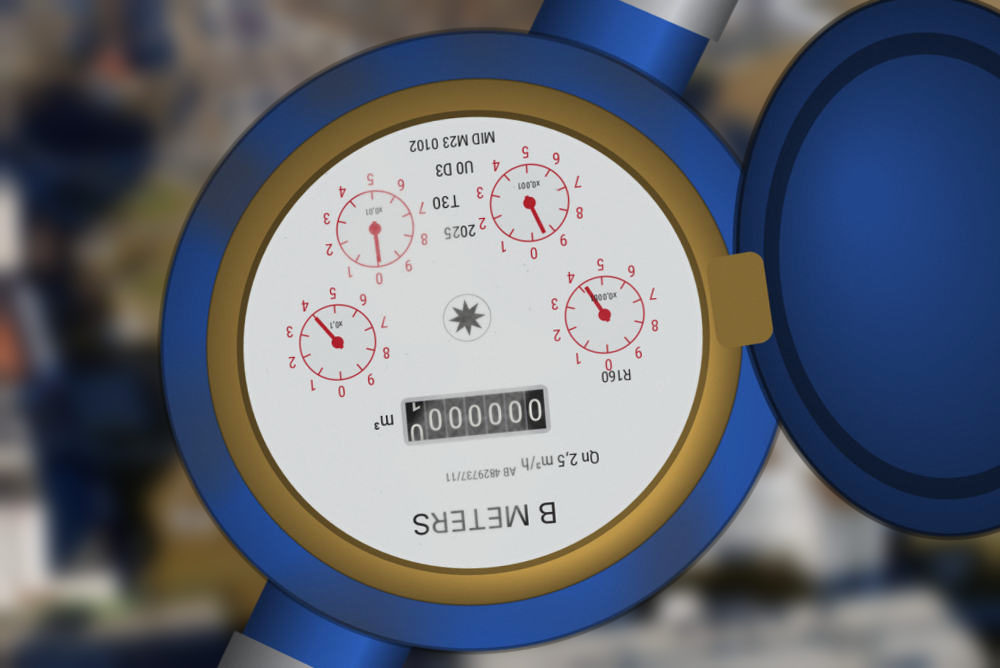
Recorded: 0.3994 m³
